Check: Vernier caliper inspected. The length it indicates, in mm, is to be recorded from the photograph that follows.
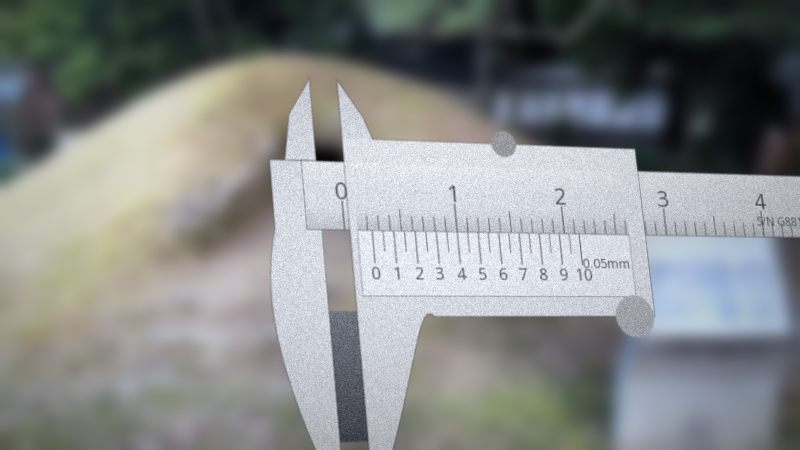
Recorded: 2.4 mm
